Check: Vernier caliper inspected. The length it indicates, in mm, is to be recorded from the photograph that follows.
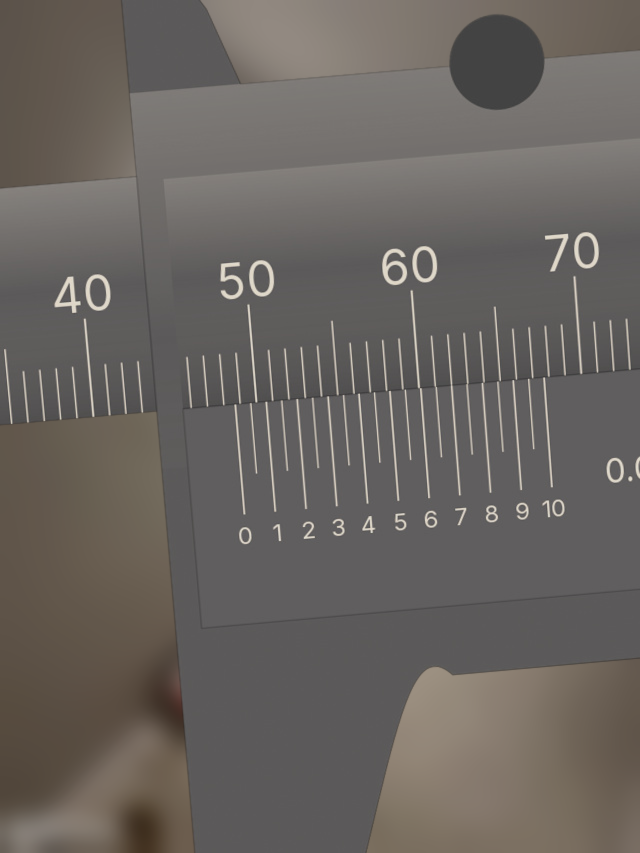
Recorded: 48.7 mm
